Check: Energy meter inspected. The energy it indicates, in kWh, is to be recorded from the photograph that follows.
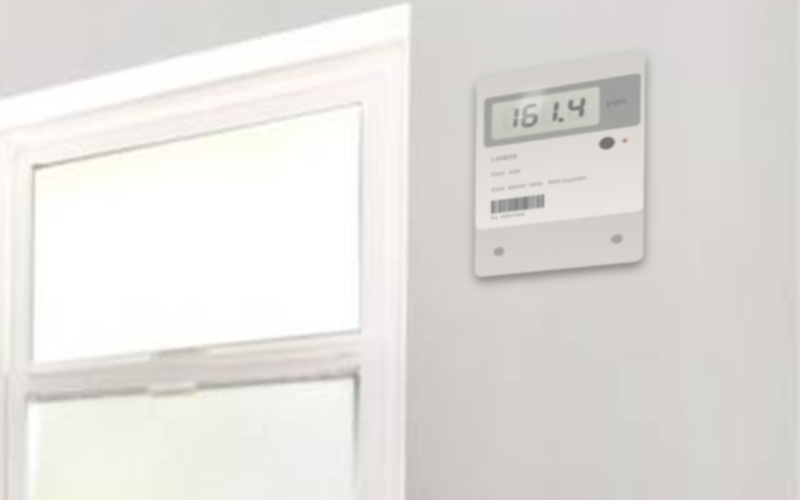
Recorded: 161.4 kWh
